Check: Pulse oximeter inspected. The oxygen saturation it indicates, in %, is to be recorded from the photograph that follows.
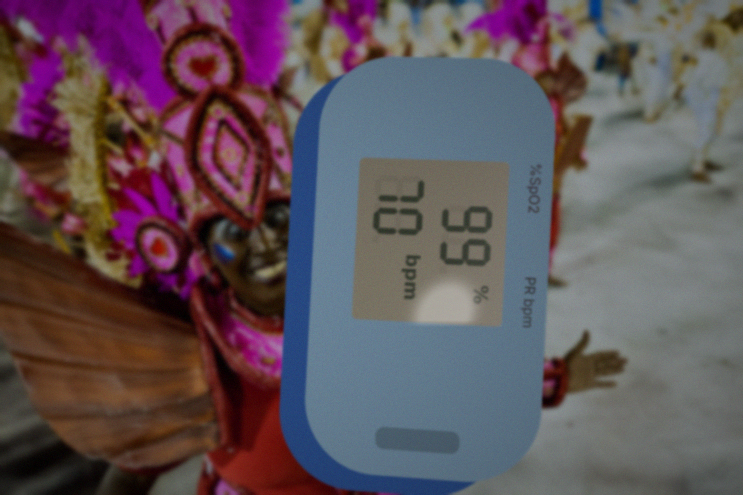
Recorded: 99 %
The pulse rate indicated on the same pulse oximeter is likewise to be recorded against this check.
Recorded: 70 bpm
